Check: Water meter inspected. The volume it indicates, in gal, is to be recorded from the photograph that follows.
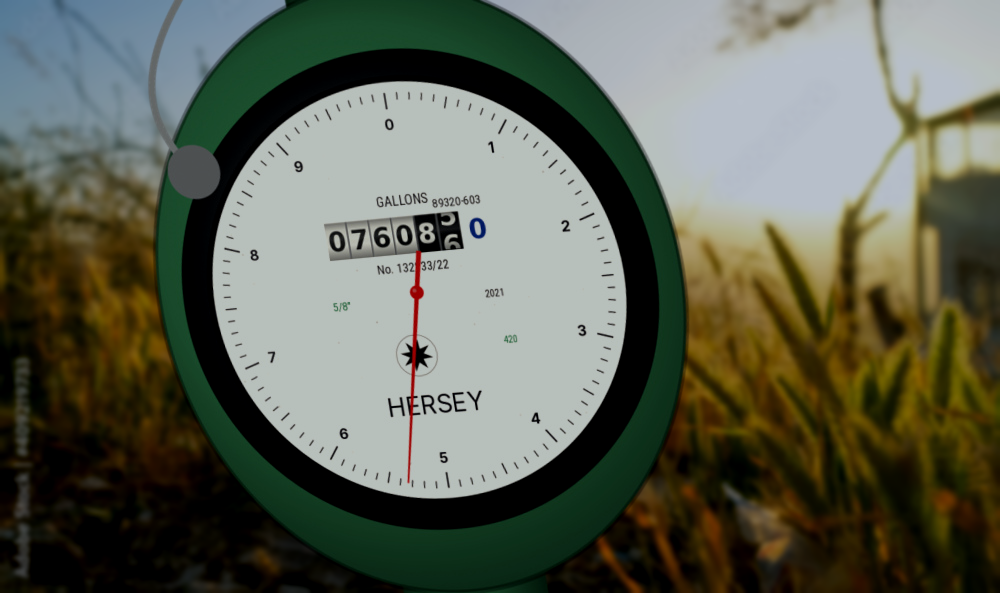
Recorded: 760855.3 gal
